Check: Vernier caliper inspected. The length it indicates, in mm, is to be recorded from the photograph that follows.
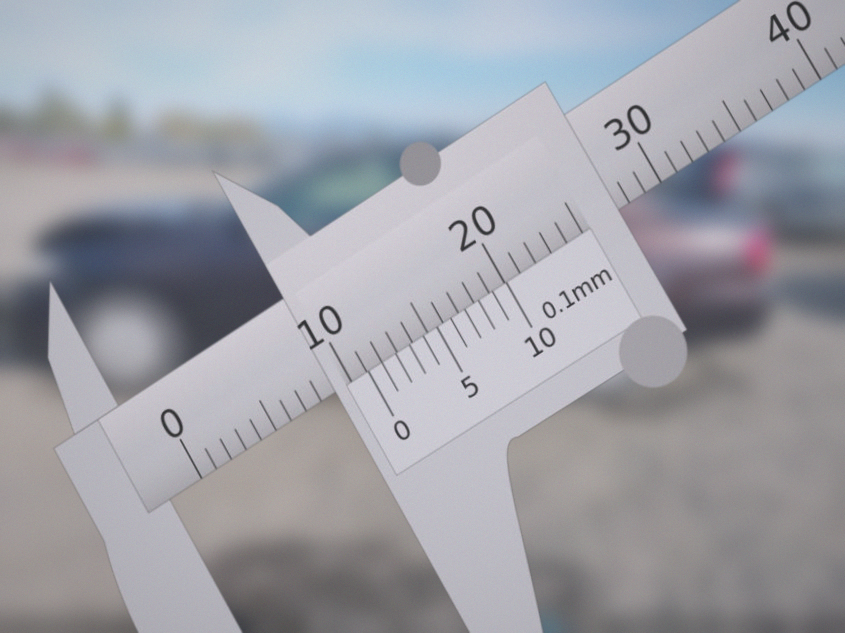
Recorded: 11.1 mm
